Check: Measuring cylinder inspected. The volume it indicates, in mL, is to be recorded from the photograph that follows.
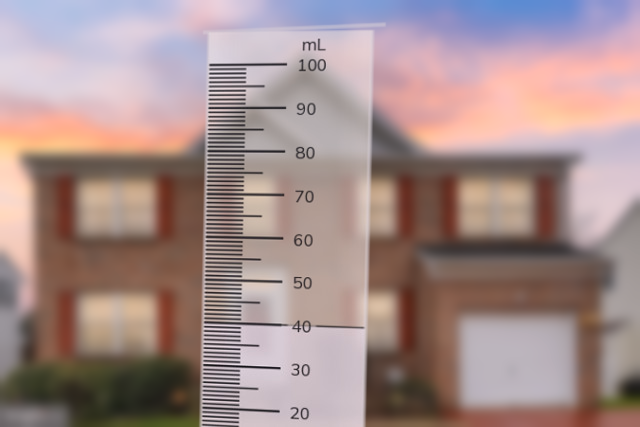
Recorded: 40 mL
